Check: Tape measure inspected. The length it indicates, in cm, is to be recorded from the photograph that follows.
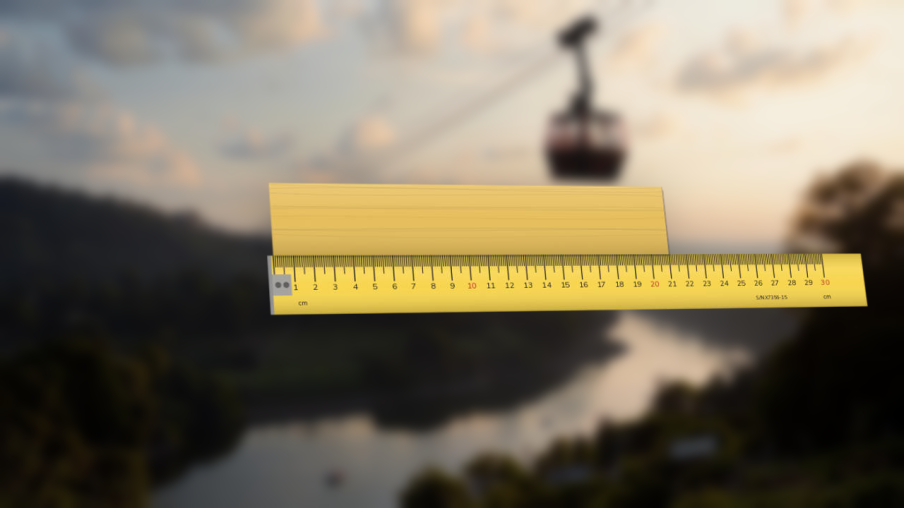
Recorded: 21 cm
